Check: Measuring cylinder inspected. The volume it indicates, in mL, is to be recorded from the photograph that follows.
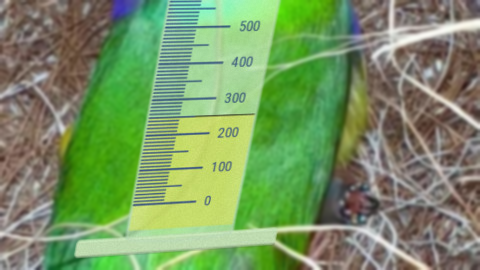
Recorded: 250 mL
